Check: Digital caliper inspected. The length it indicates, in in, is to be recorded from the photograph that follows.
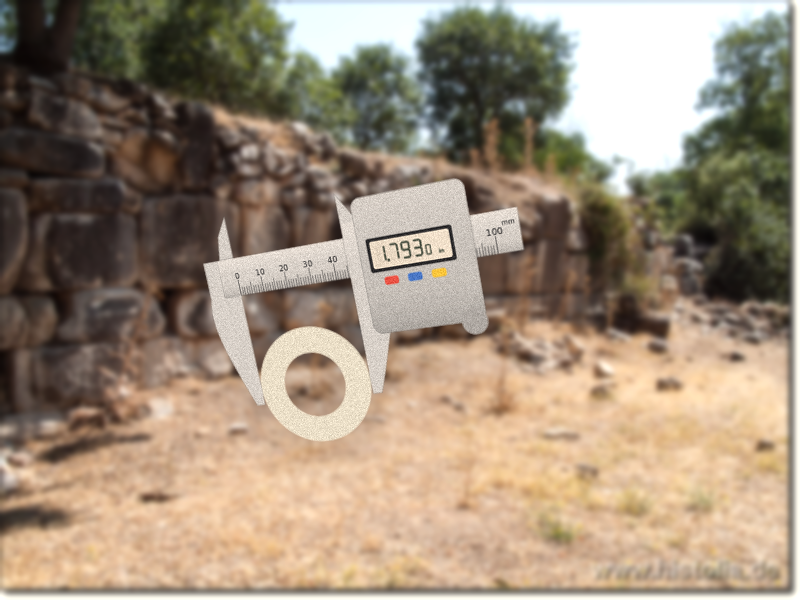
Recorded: 1.7930 in
